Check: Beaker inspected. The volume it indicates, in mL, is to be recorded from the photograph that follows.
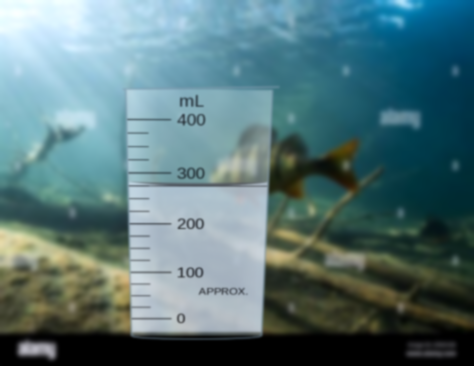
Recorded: 275 mL
